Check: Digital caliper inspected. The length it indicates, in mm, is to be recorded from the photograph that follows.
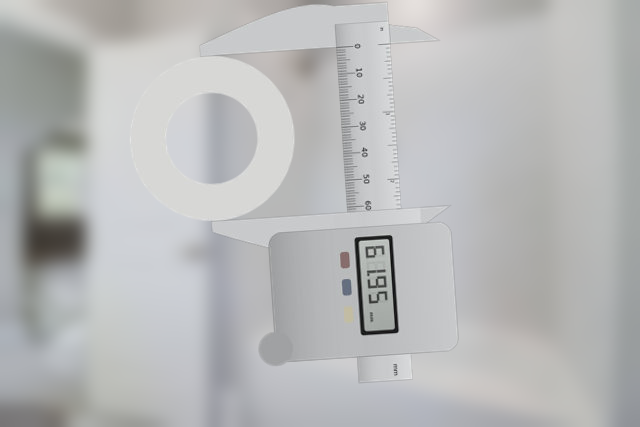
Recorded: 61.95 mm
